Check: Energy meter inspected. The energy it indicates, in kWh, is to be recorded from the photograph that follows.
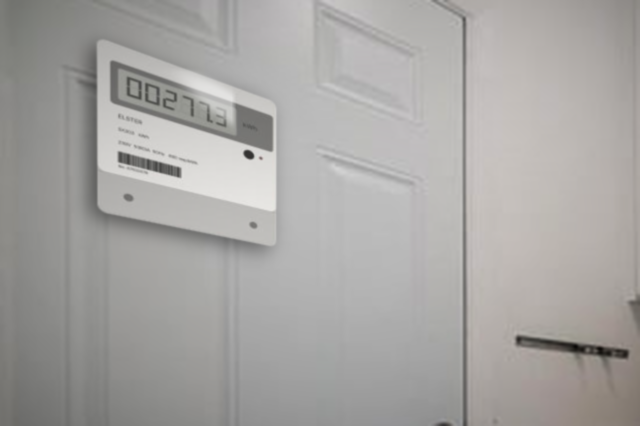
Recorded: 277.3 kWh
